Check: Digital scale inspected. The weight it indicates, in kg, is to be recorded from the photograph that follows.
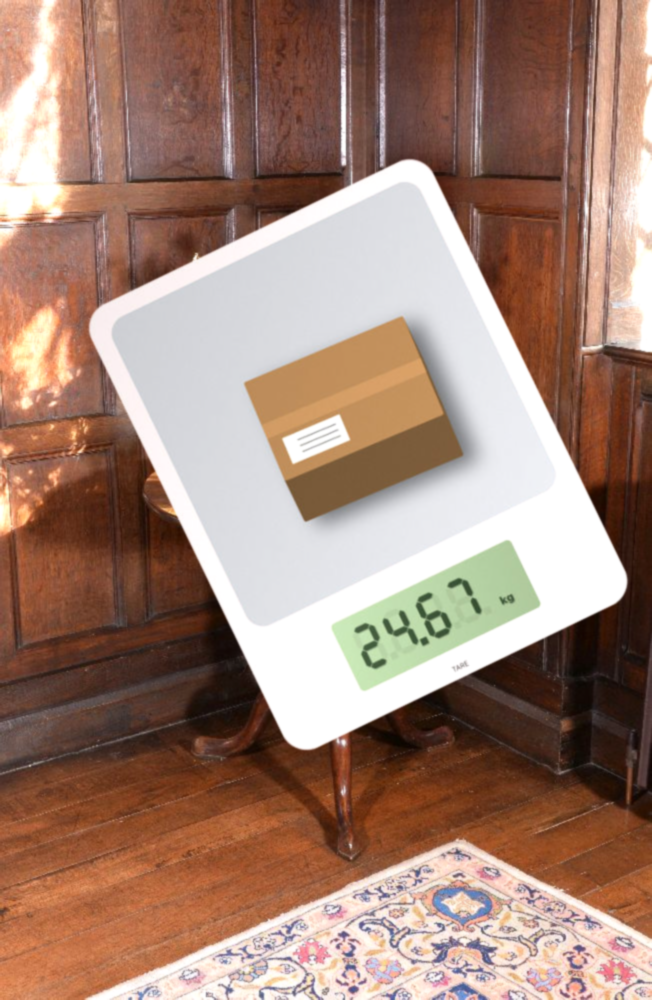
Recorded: 24.67 kg
